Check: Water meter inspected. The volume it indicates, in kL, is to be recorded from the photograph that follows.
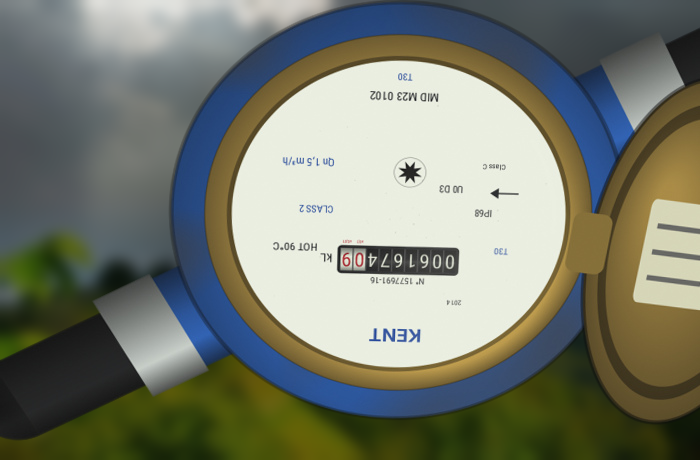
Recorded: 61674.09 kL
